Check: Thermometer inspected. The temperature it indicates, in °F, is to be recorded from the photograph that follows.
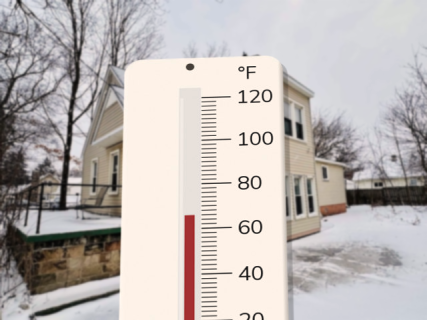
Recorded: 66 °F
